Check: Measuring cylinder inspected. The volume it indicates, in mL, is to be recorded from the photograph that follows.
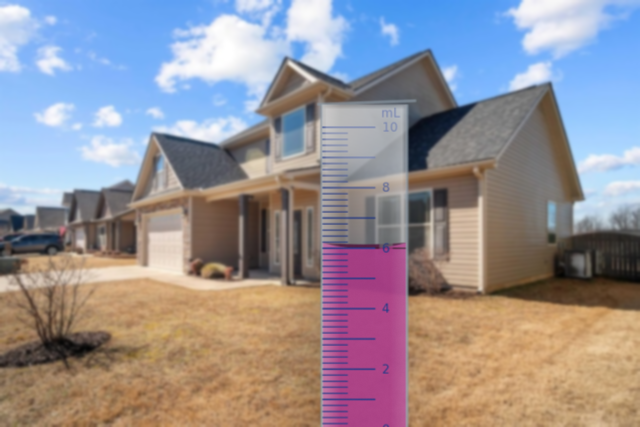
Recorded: 6 mL
